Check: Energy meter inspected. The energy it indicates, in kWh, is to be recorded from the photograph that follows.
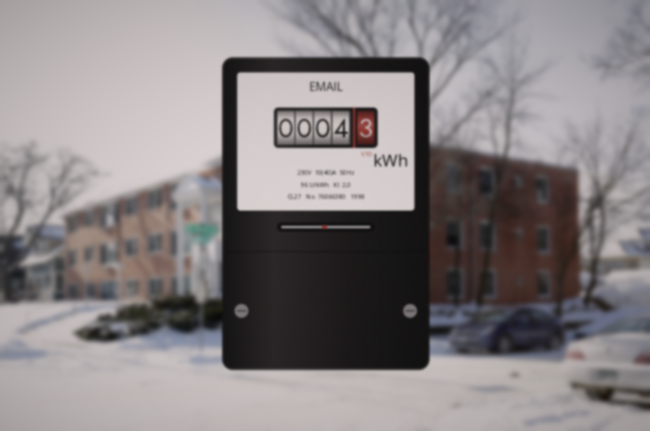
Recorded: 4.3 kWh
